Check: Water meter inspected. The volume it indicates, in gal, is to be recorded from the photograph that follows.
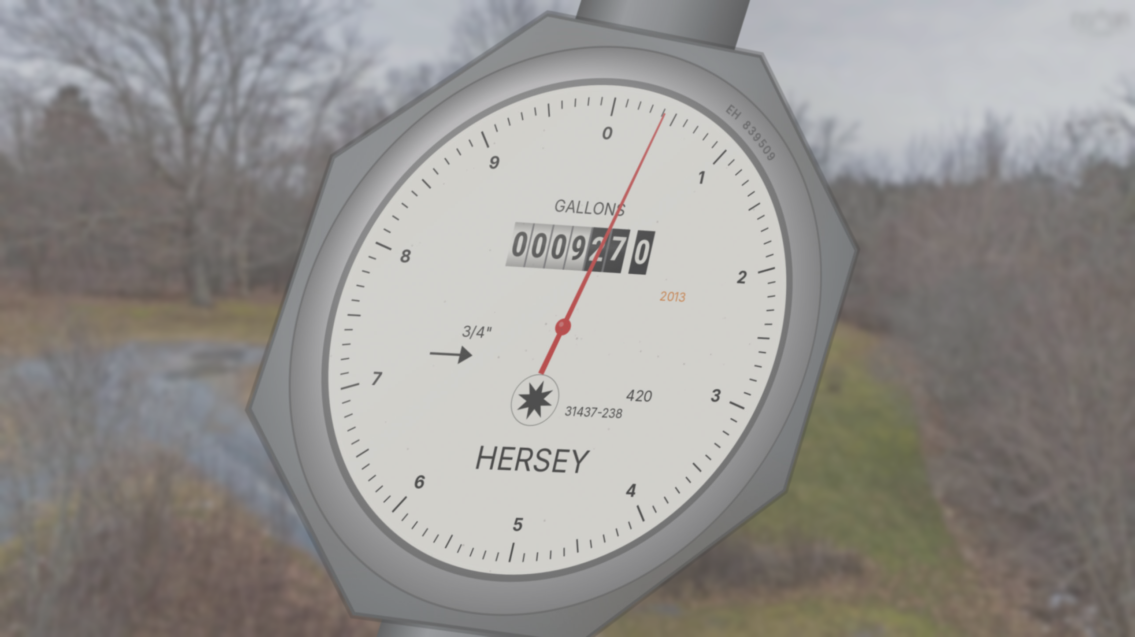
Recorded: 9270.4 gal
